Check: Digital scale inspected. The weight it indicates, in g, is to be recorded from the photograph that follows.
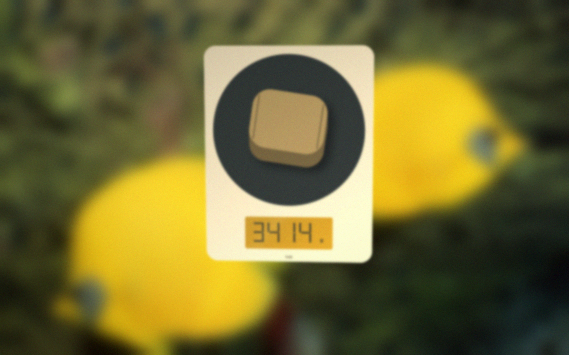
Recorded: 3414 g
